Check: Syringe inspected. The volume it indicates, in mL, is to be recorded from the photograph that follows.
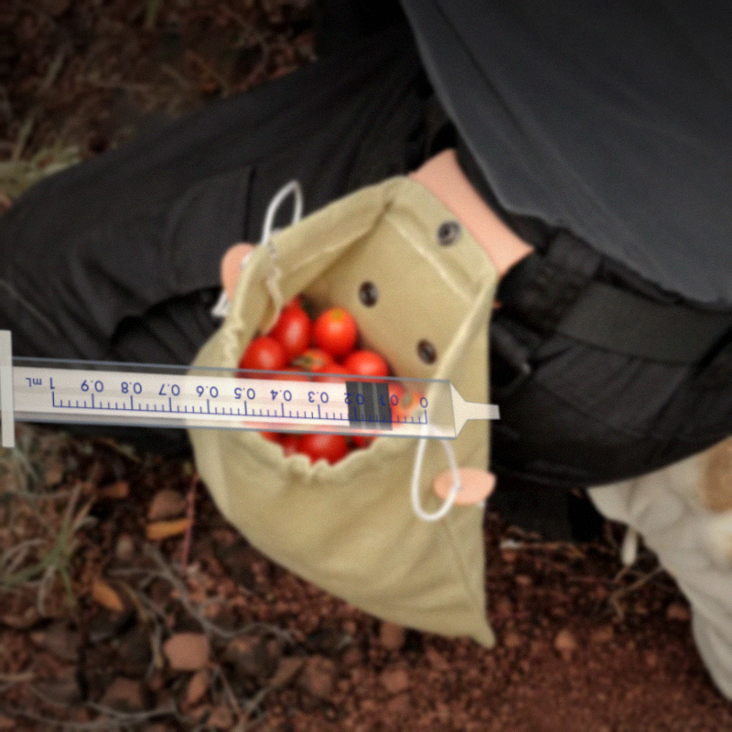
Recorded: 0.1 mL
